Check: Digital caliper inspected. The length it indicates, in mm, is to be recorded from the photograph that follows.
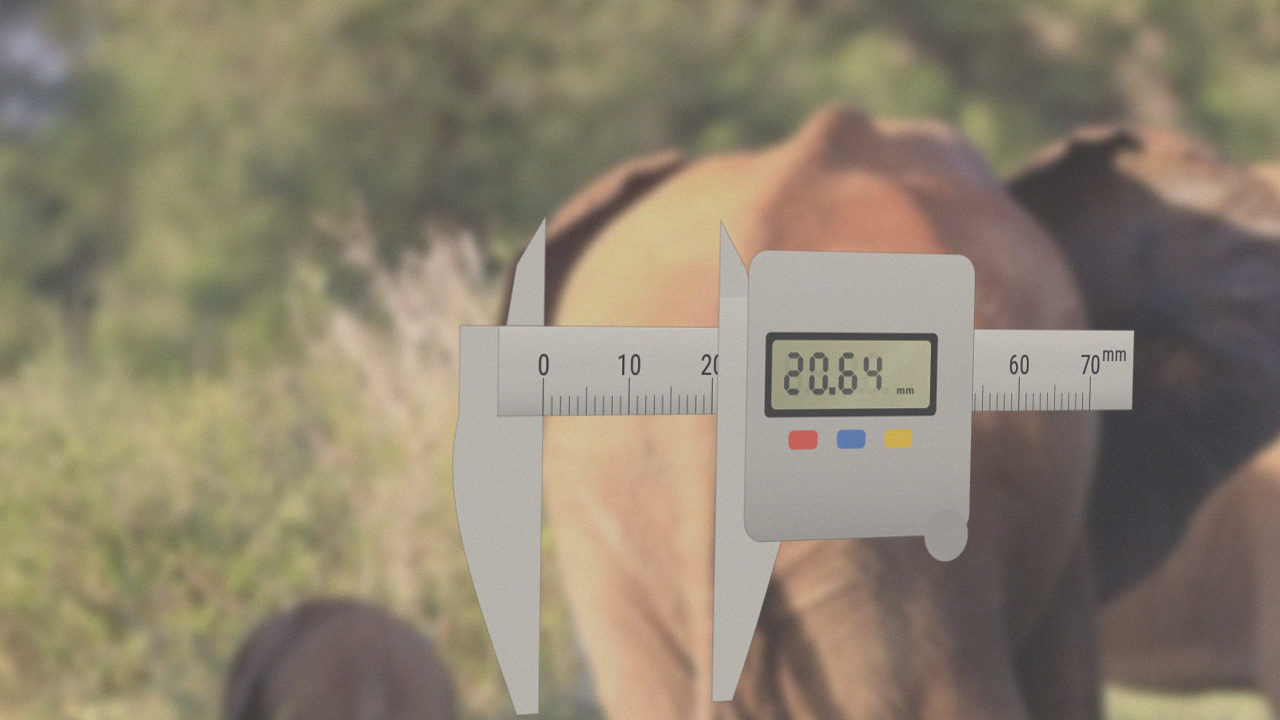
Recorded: 20.64 mm
